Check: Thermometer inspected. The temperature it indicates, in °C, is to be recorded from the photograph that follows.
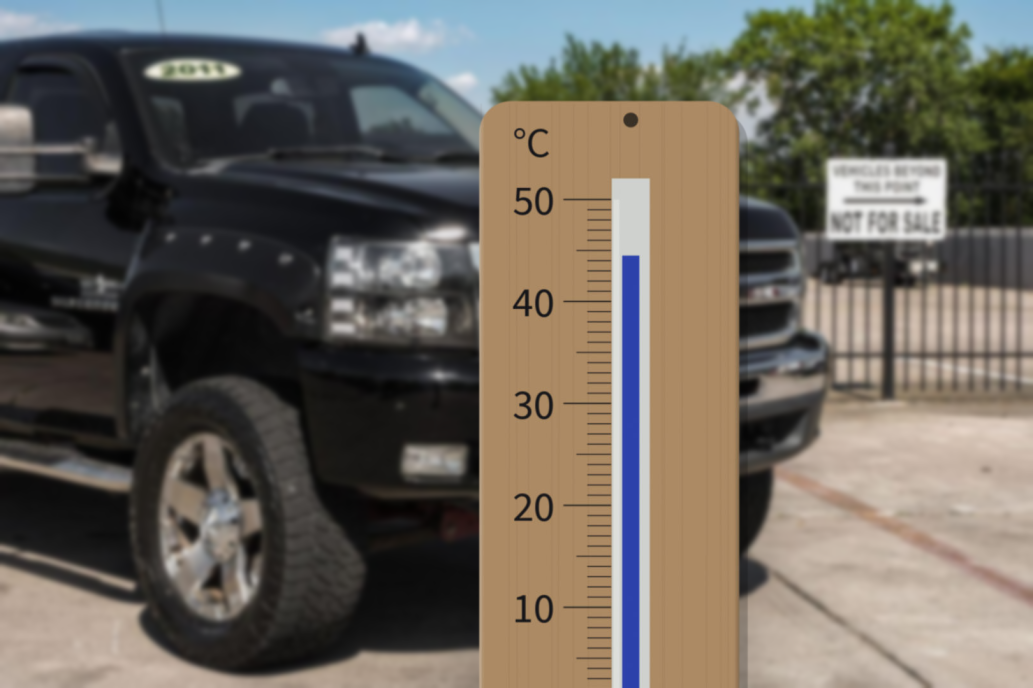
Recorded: 44.5 °C
